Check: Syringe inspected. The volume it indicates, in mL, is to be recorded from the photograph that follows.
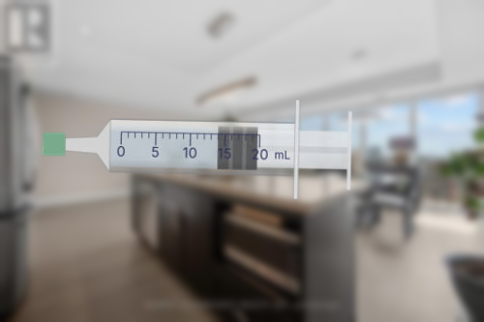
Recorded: 14 mL
